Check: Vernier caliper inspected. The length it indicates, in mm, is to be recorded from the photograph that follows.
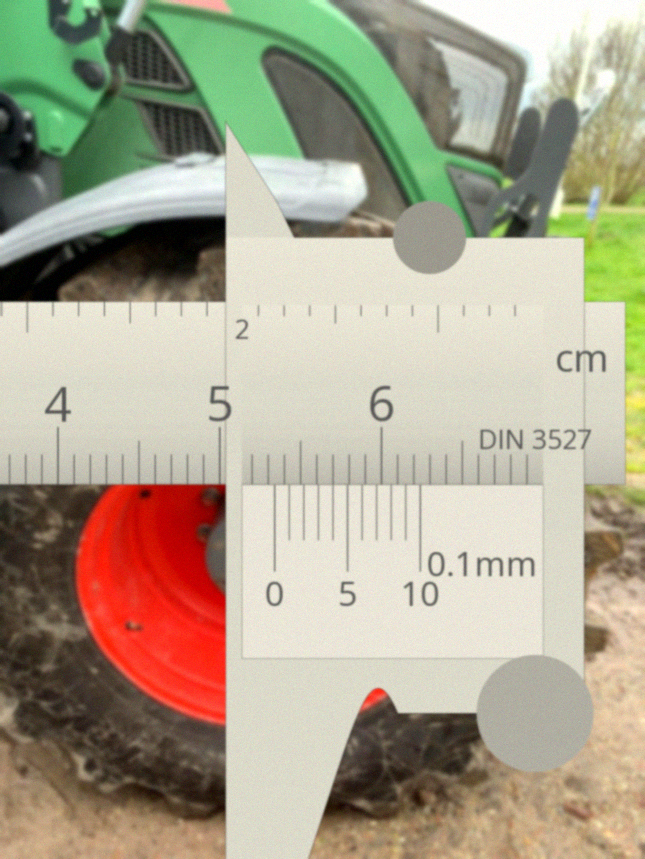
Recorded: 53.4 mm
